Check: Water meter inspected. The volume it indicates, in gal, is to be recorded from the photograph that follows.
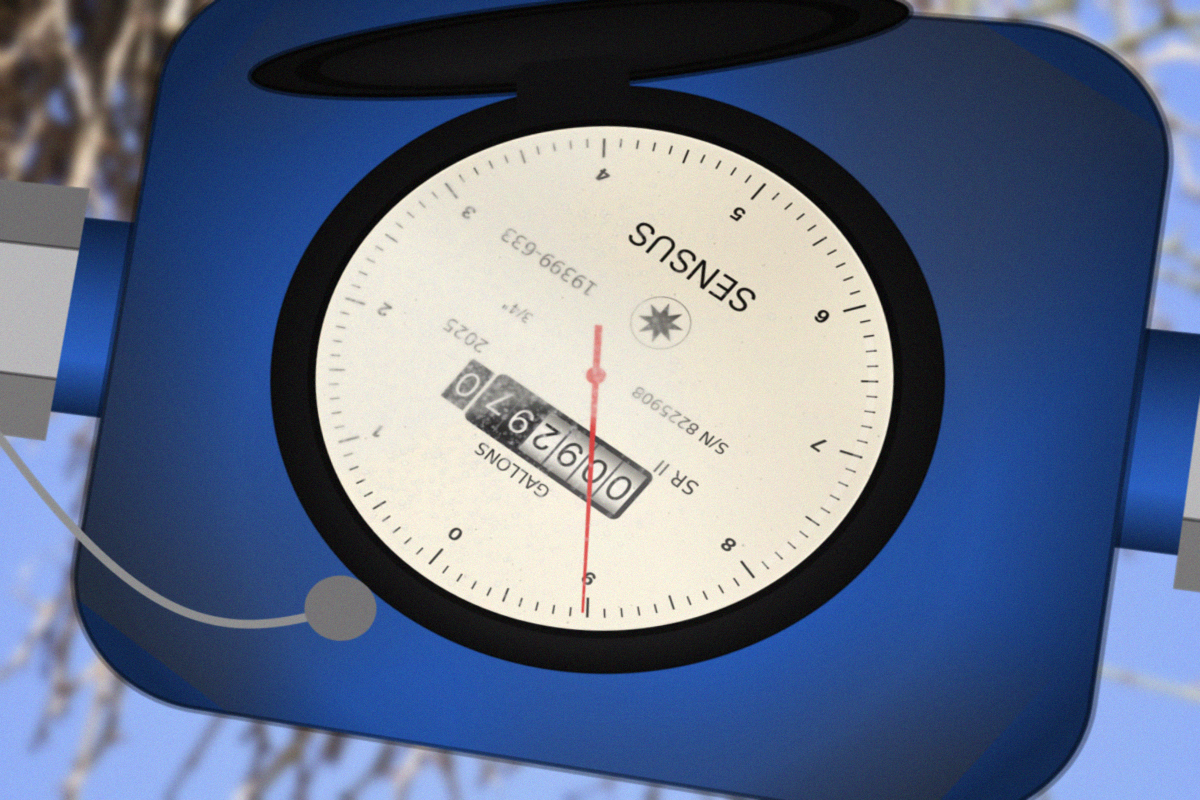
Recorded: 92969.0 gal
